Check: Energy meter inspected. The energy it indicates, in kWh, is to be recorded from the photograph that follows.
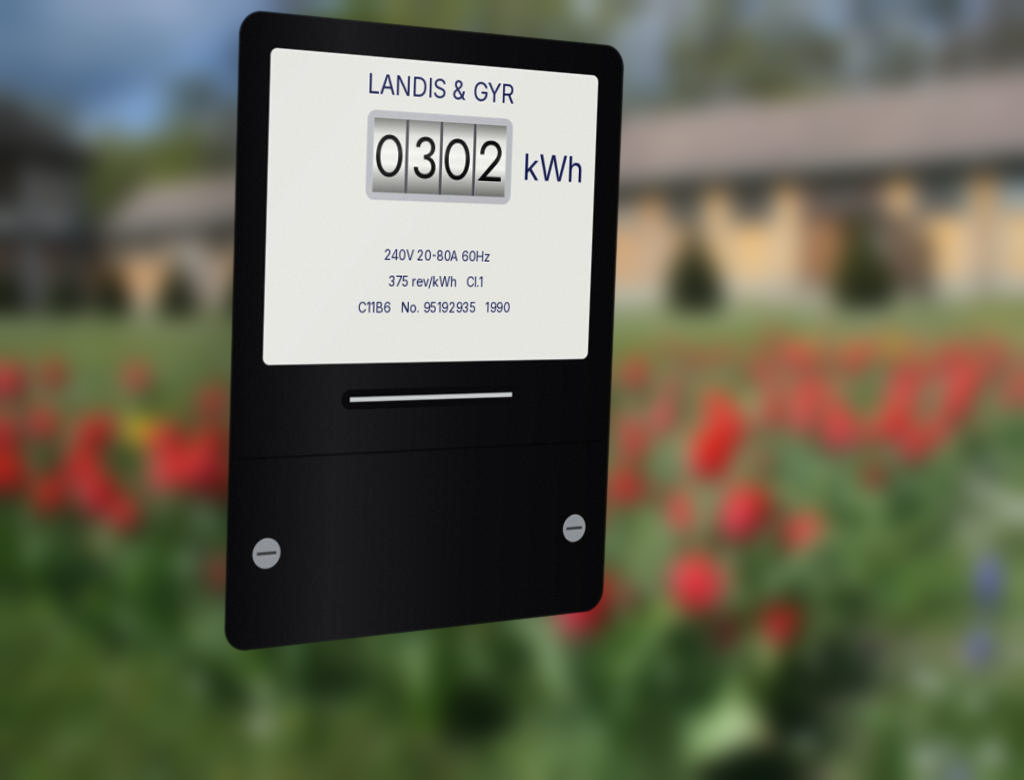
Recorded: 302 kWh
